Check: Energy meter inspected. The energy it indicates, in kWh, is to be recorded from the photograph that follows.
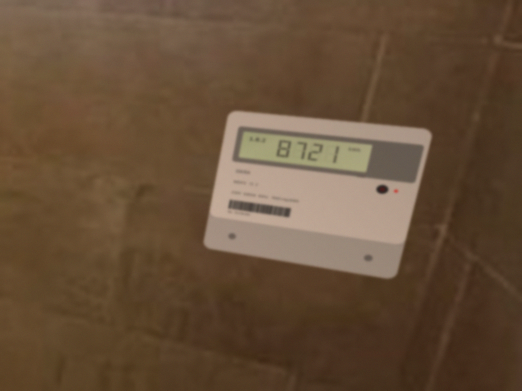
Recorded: 8721 kWh
